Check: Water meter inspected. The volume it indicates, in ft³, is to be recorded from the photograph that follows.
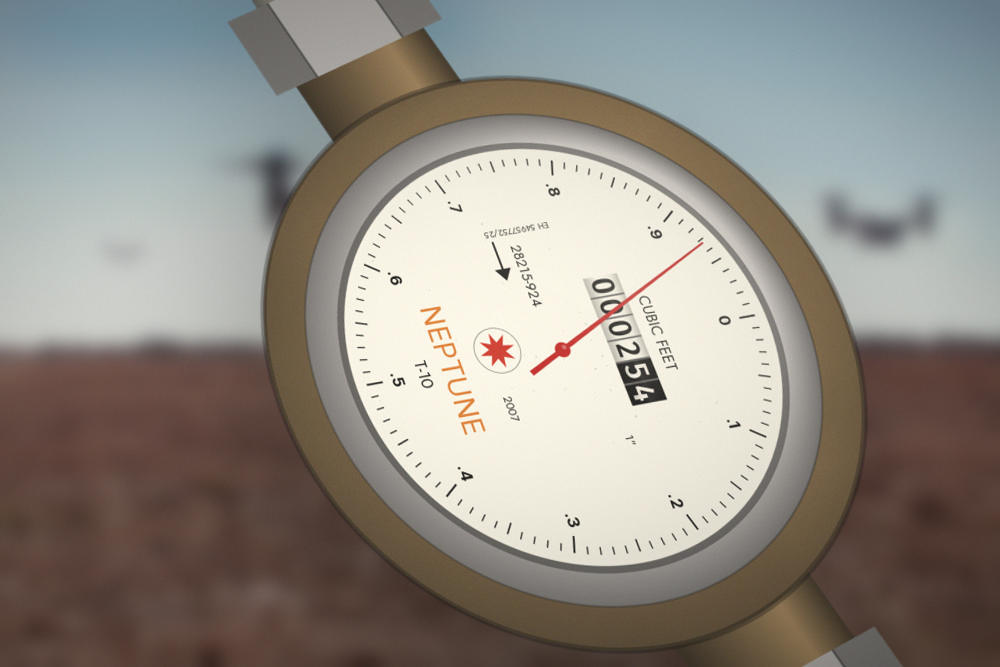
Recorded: 253.93 ft³
